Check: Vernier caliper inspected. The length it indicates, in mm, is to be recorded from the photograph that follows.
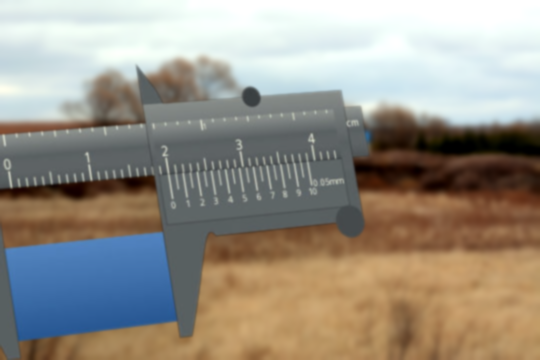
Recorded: 20.0 mm
